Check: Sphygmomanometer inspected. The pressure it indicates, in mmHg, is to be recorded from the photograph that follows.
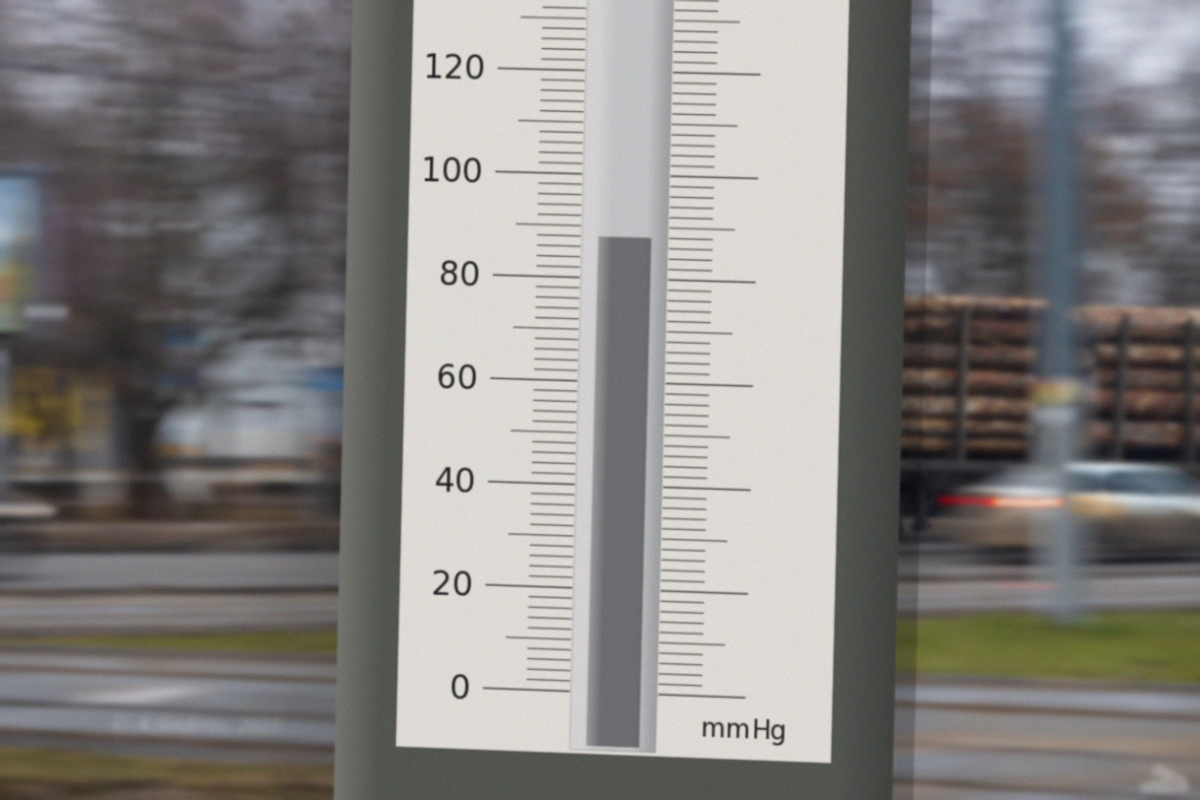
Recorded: 88 mmHg
